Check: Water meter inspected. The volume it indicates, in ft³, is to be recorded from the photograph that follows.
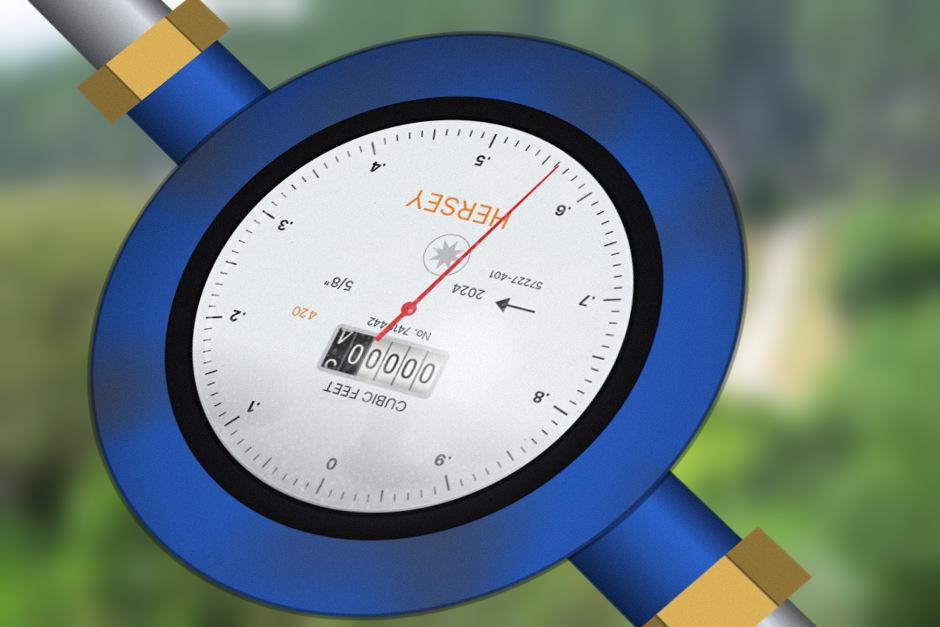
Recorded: 3.56 ft³
